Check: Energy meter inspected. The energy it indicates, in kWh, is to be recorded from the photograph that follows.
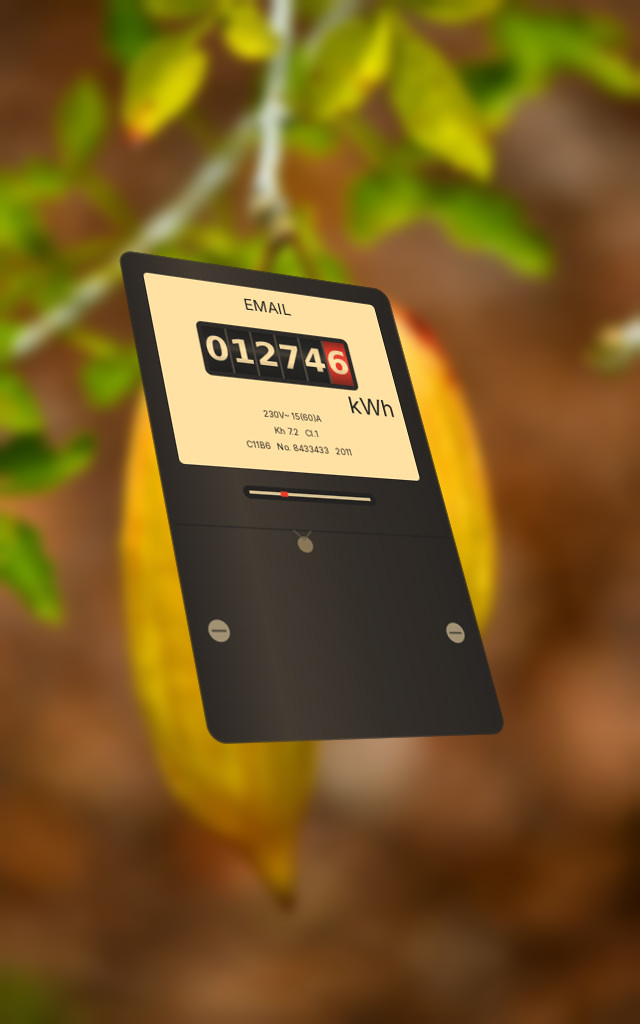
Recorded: 1274.6 kWh
